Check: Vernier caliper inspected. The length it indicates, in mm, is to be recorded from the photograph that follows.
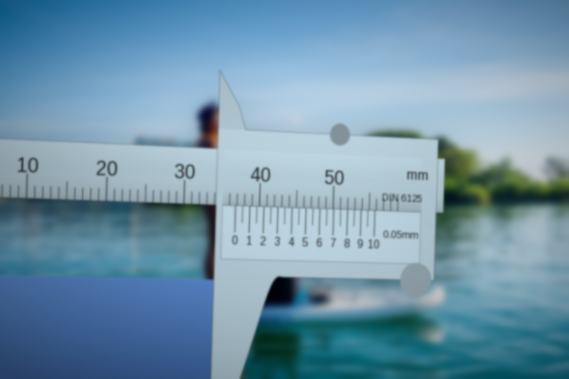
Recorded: 36.8 mm
